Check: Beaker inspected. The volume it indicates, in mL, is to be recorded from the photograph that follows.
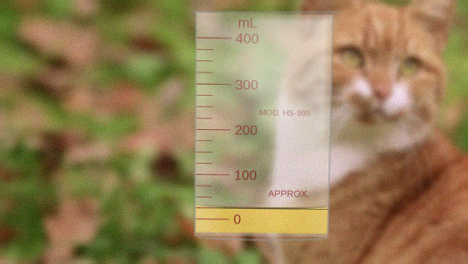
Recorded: 25 mL
